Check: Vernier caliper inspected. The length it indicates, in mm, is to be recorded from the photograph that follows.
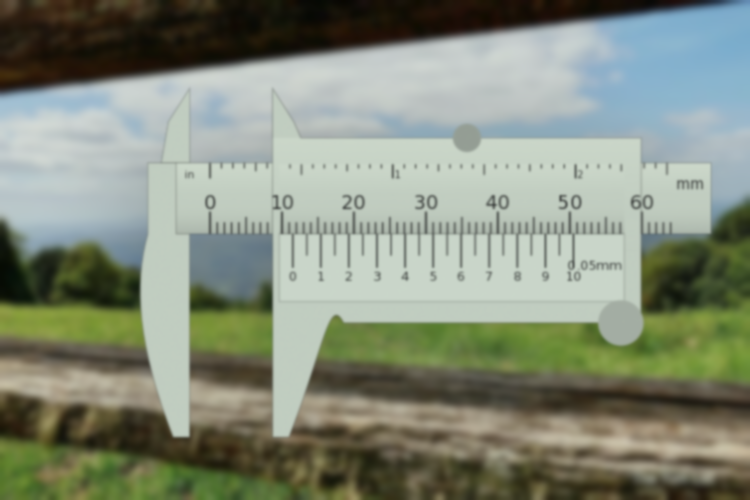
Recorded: 11.5 mm
